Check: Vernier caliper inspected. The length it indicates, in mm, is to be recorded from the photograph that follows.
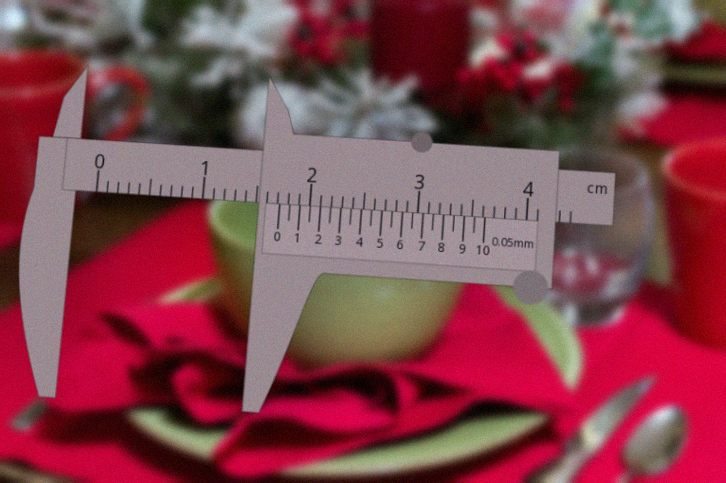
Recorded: 17.2 mm
